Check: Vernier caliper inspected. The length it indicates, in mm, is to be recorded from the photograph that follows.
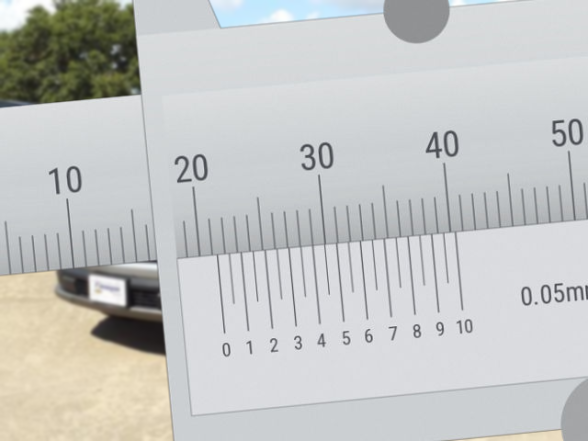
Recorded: 21.4 mm
